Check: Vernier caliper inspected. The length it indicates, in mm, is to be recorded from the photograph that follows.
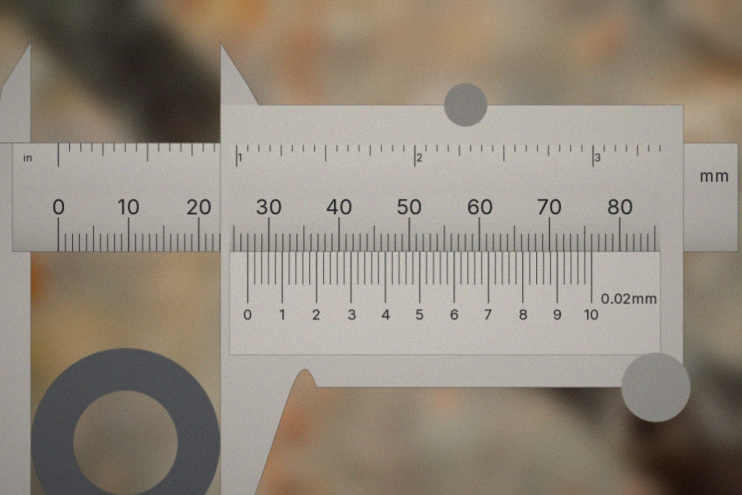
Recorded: 27.0 mm
